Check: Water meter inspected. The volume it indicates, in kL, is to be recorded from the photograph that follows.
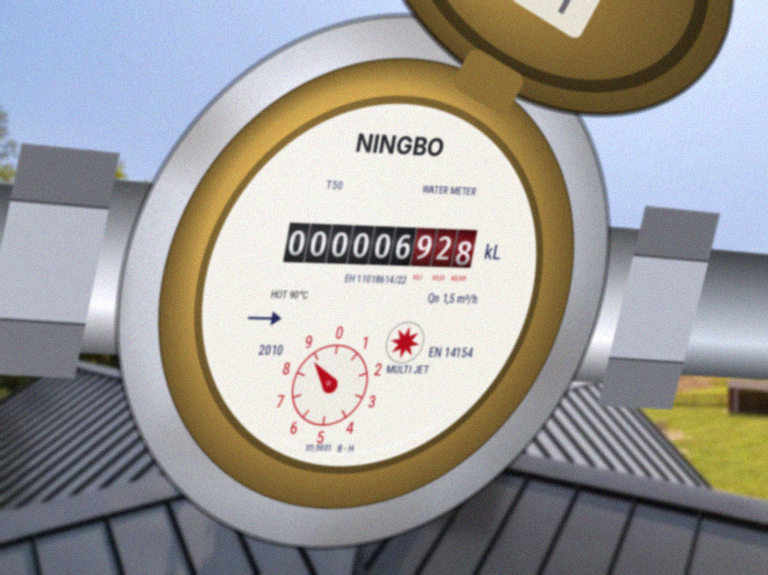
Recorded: 6.9278 kL
